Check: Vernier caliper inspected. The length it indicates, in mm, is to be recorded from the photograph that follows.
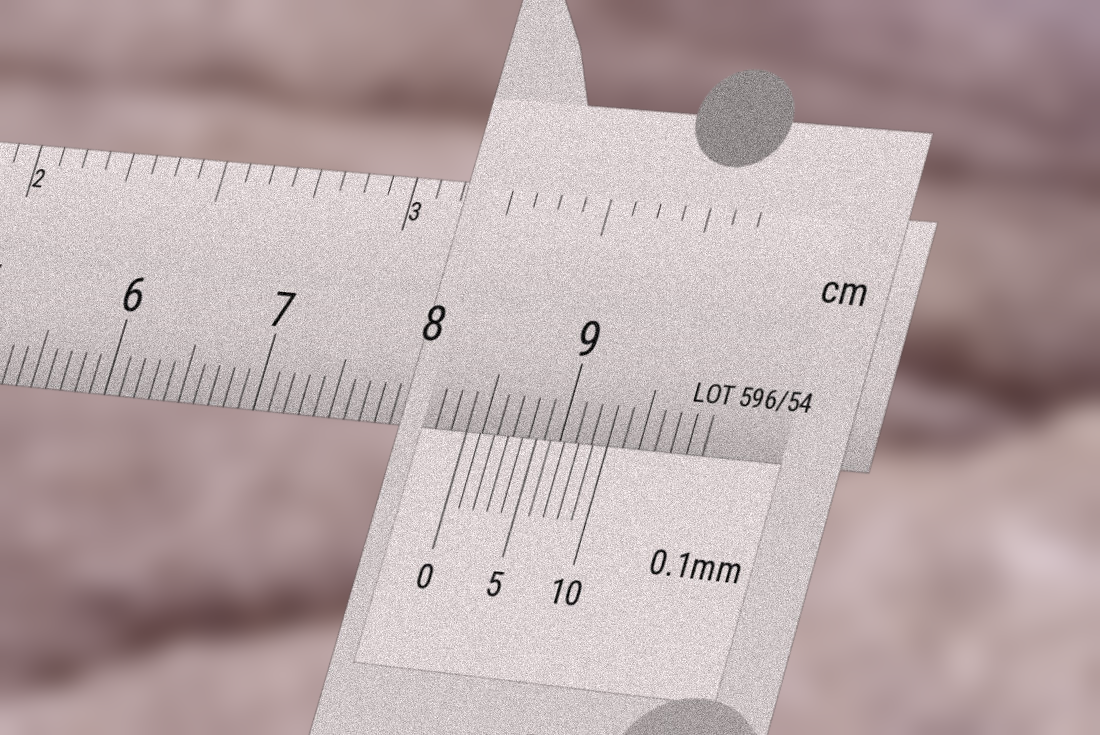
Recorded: 84.0 mm
